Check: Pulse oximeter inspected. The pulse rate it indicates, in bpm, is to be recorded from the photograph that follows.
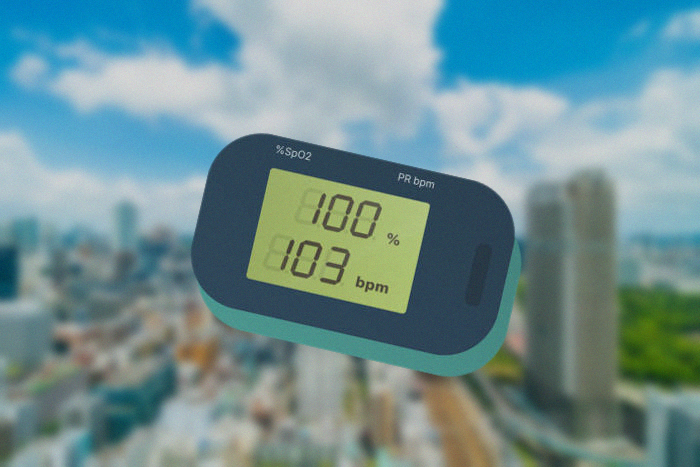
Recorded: 103 bpm
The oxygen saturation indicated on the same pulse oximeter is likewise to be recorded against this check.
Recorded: 100 %
